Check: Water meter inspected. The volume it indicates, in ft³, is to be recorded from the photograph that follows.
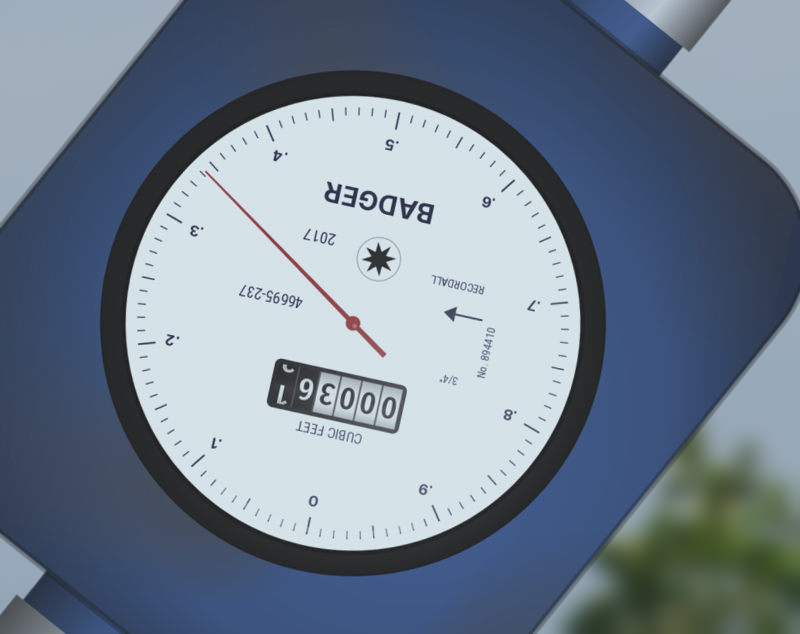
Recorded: 361.34 ft³
